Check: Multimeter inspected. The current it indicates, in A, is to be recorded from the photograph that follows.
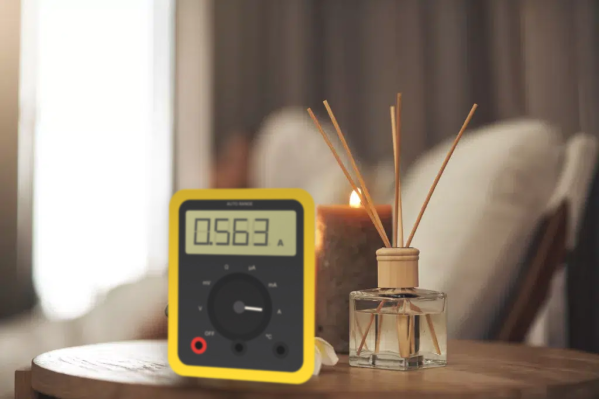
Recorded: 0.563 A
